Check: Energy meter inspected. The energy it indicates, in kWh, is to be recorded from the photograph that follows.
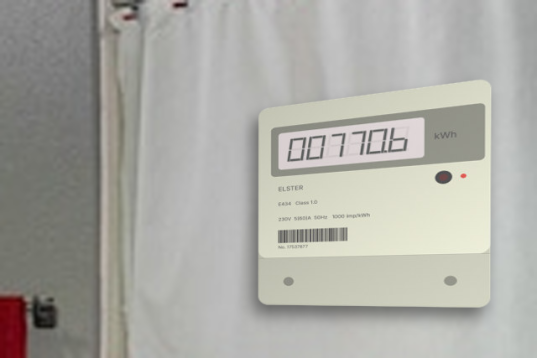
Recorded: 770.6 kWh
